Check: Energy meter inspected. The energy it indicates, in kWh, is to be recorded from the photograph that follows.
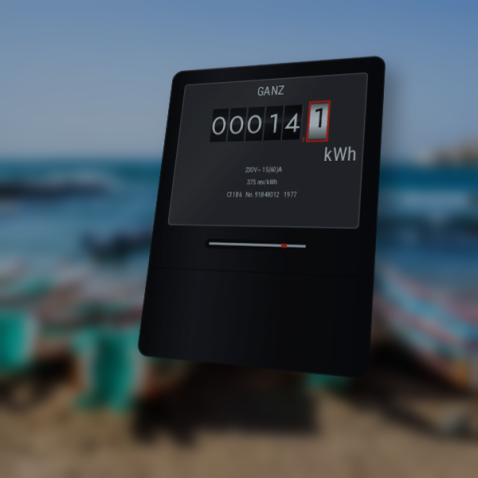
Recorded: 14.1 kWh
